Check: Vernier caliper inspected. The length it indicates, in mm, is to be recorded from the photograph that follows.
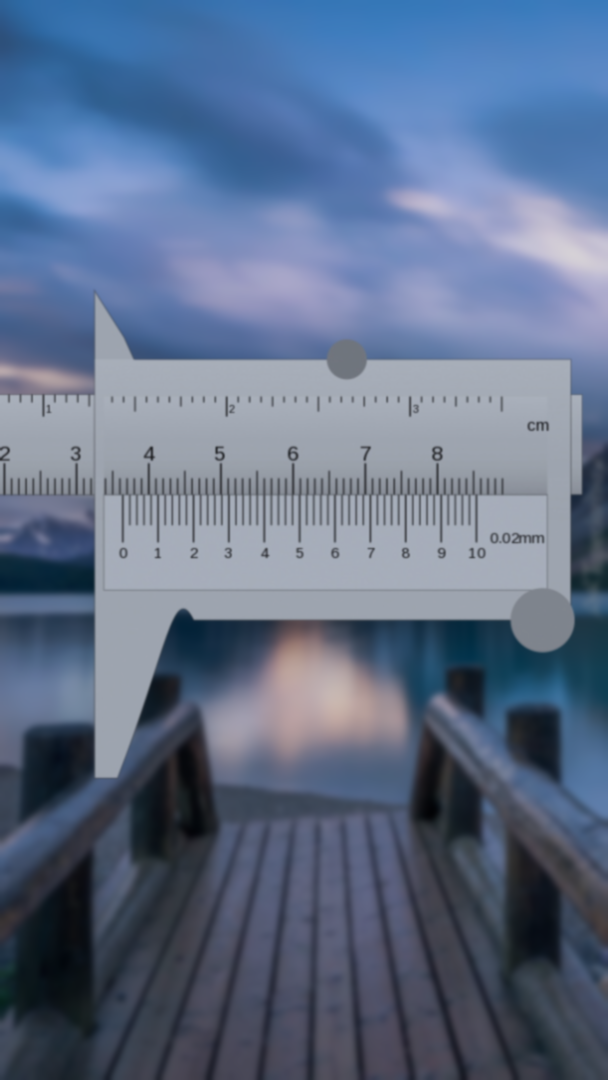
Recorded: 36.4 mm
